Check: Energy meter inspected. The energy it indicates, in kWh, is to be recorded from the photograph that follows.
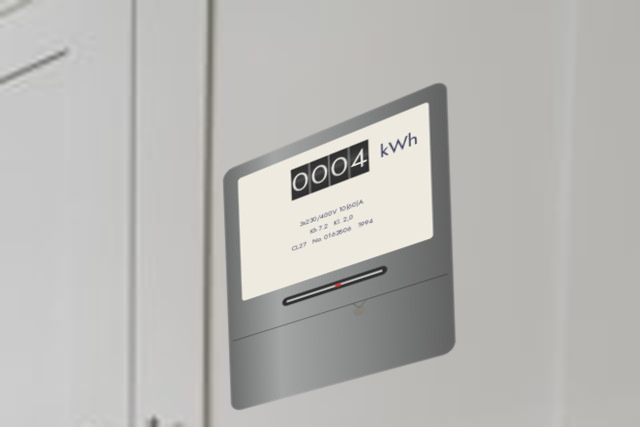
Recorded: 4 kWh
